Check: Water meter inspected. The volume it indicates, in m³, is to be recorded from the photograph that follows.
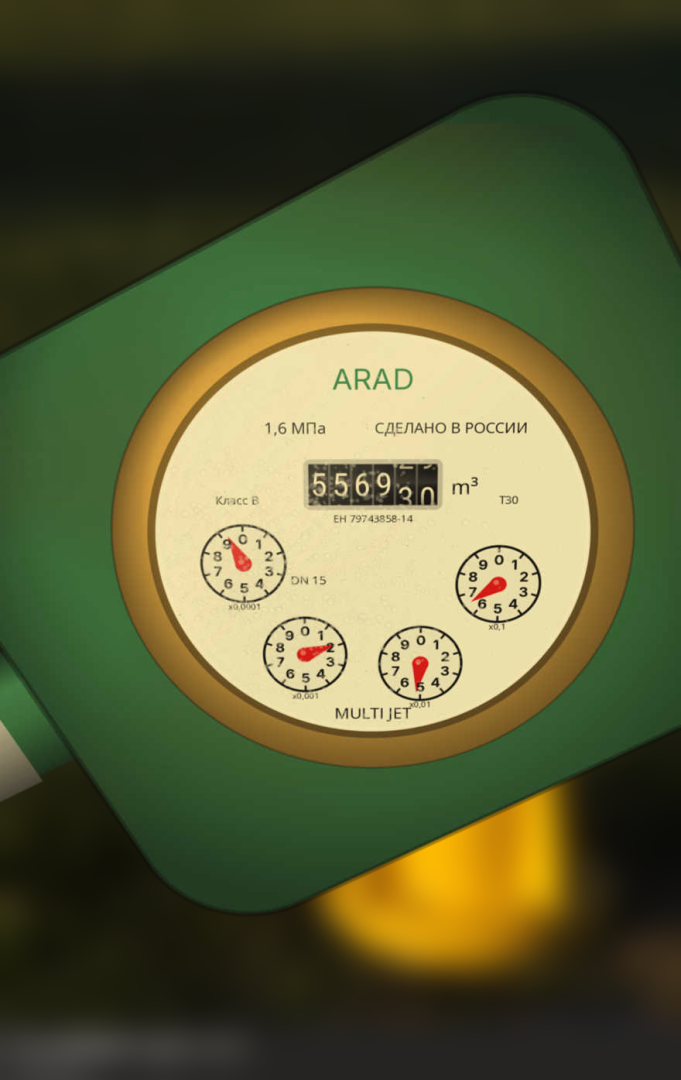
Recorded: 556929.6519 m³
